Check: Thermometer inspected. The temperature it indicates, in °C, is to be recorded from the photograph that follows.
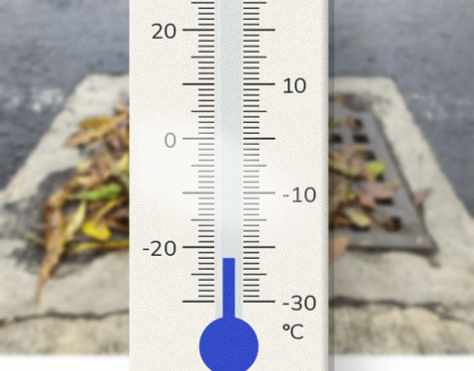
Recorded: -22 °C
